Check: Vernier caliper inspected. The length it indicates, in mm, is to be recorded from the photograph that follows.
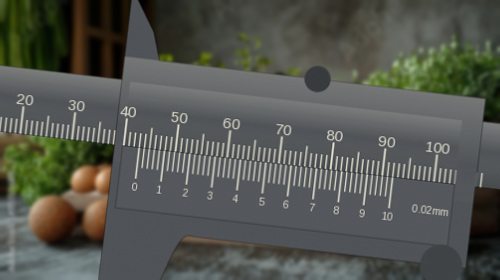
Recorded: 43.0 mm
